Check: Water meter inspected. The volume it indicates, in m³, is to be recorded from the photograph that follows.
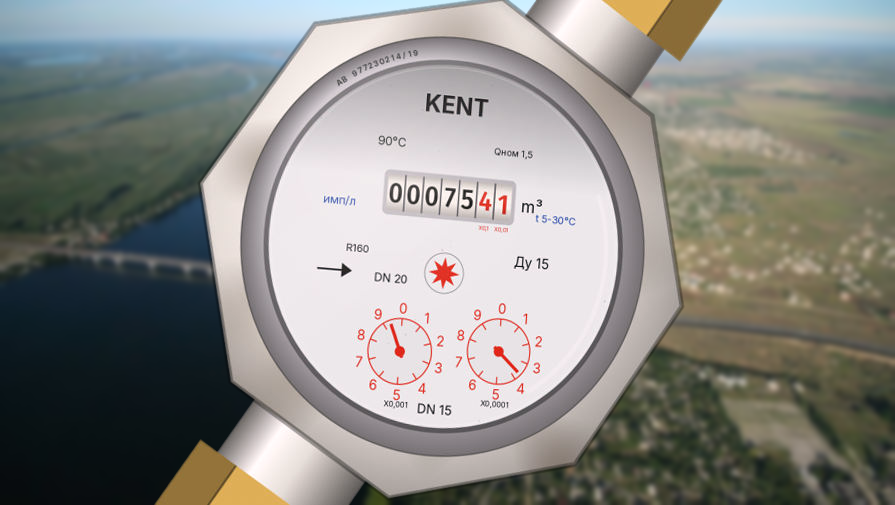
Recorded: 75.4093 m³
